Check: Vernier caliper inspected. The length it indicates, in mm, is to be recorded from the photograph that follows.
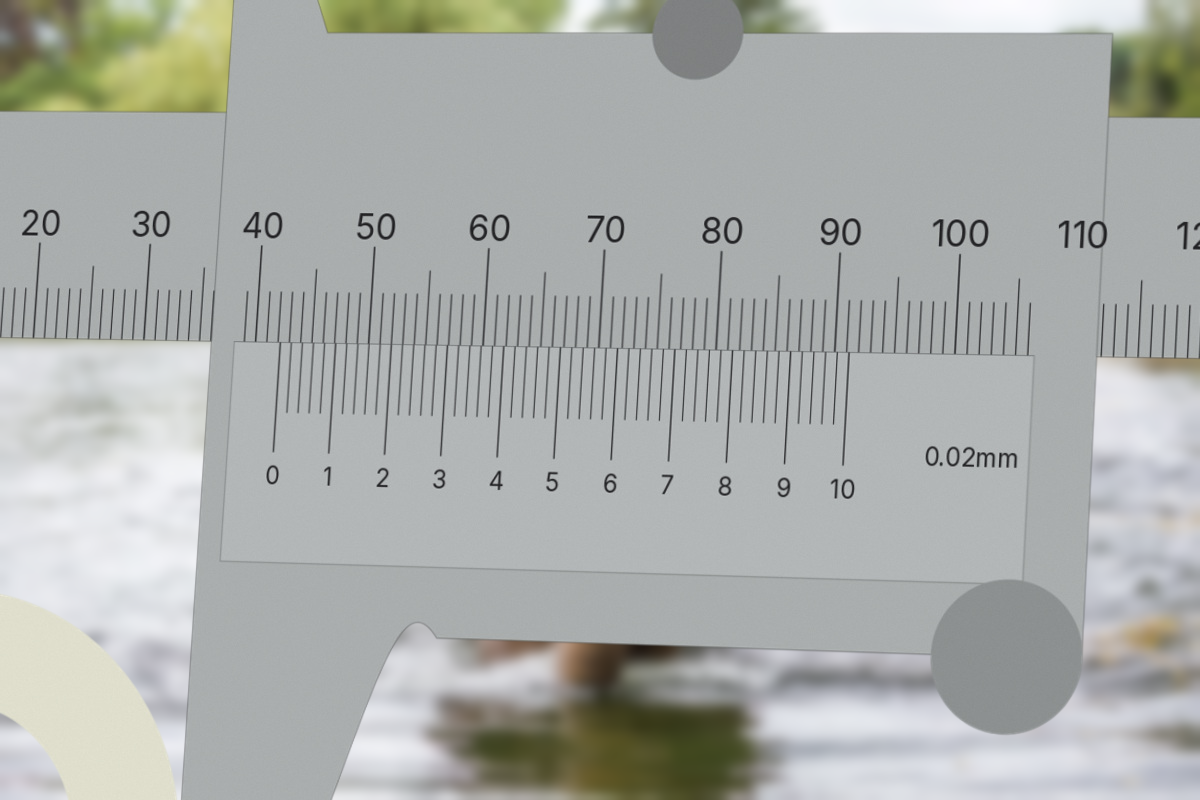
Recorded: 42.2 mm
